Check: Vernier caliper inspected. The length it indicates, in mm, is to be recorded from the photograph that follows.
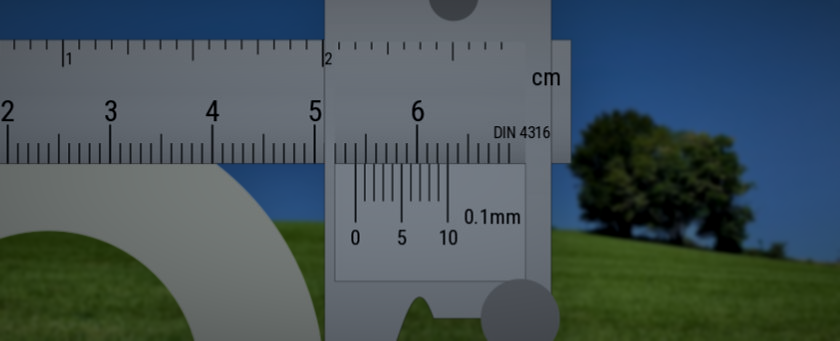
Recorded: 54.0 mm
